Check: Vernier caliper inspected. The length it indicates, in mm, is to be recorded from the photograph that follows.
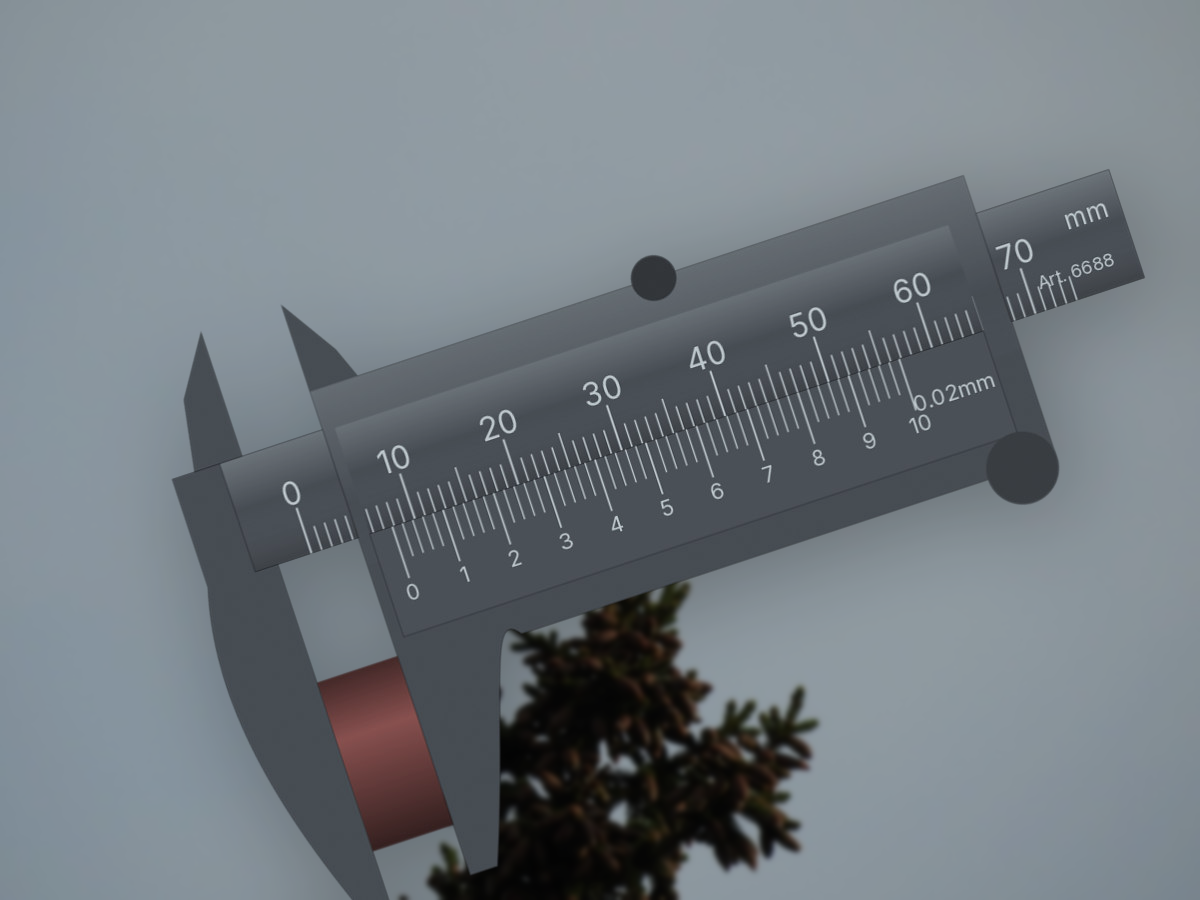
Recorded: 7.8 mm
